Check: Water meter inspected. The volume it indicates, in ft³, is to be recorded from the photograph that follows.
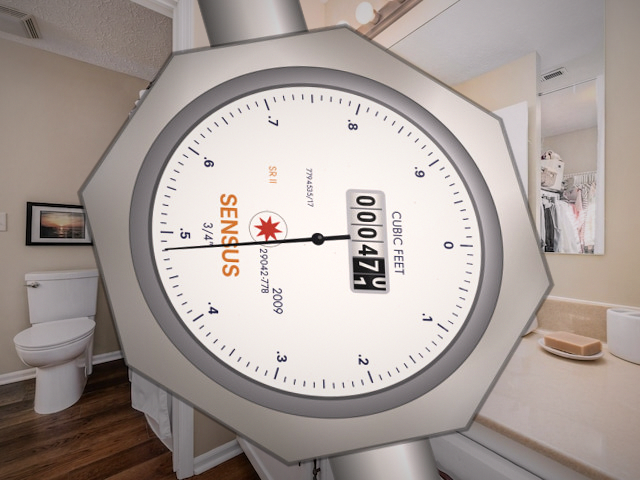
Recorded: 470.48 ft³
